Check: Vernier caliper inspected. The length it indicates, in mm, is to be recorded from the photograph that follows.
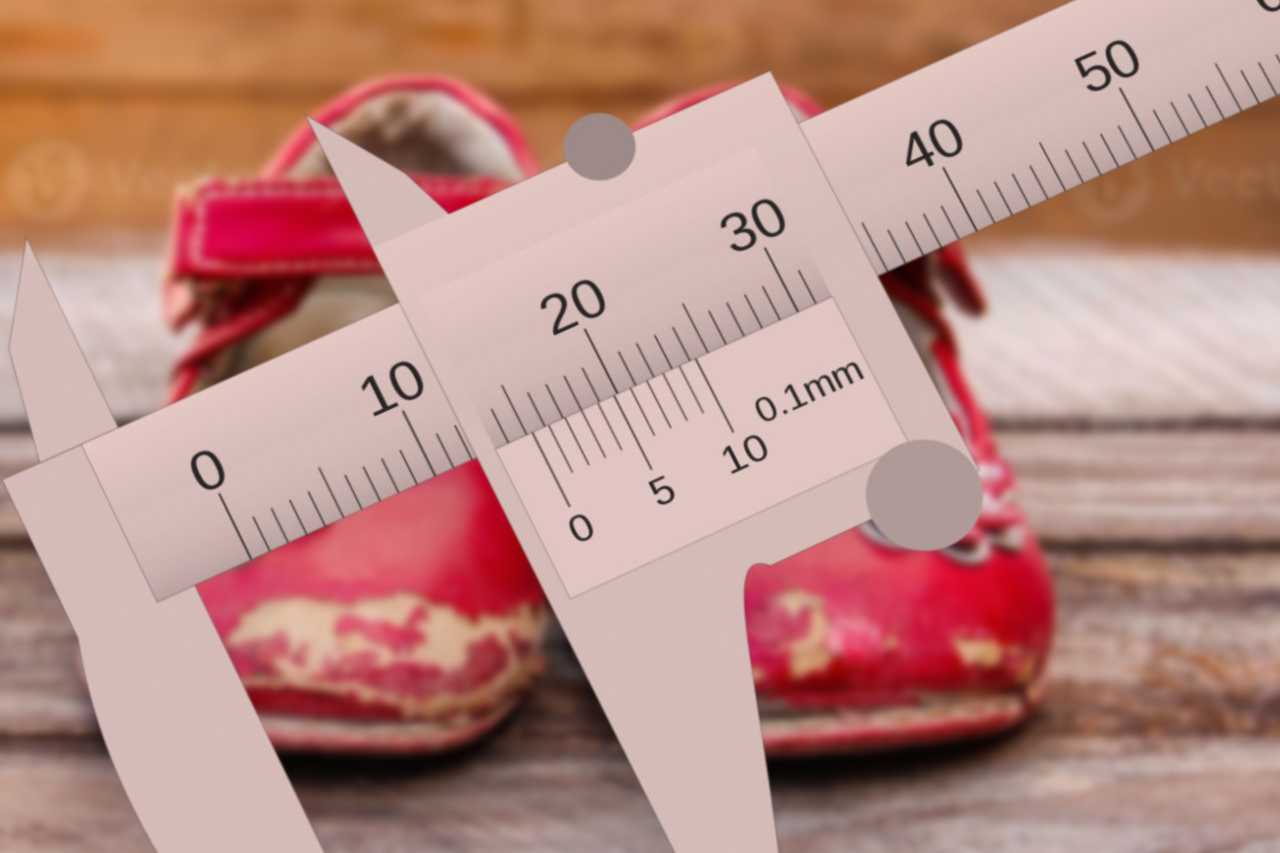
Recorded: 15.3 mm
